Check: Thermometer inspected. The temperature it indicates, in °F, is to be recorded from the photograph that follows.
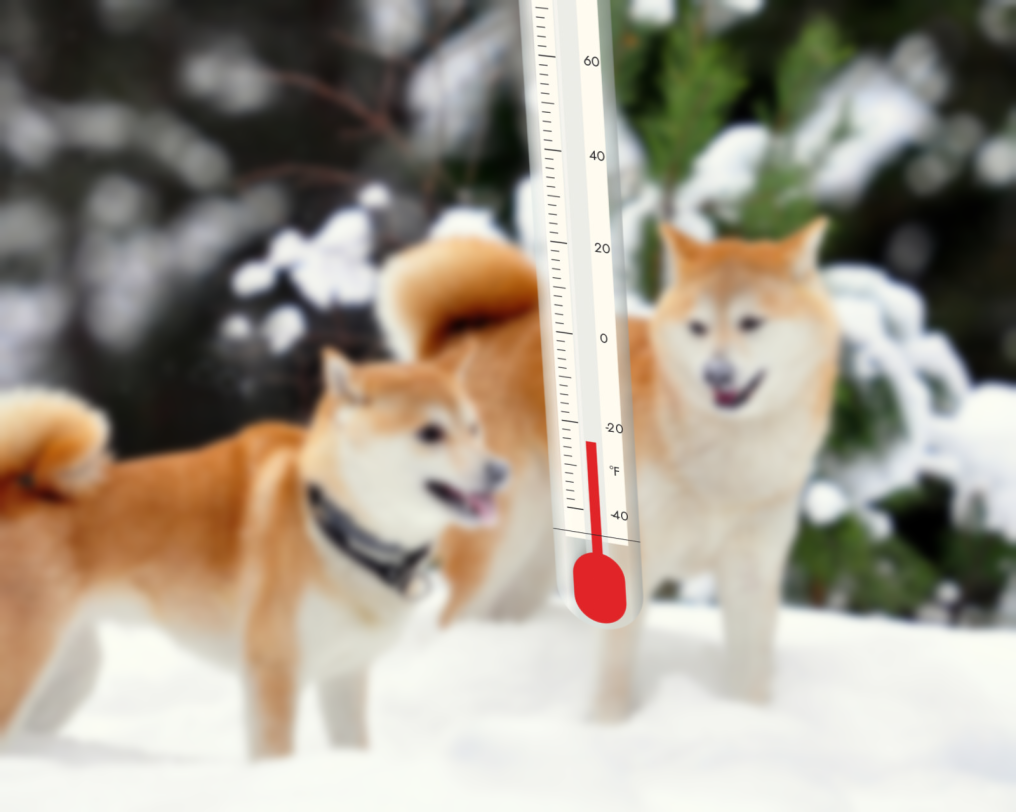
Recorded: -24 °F
